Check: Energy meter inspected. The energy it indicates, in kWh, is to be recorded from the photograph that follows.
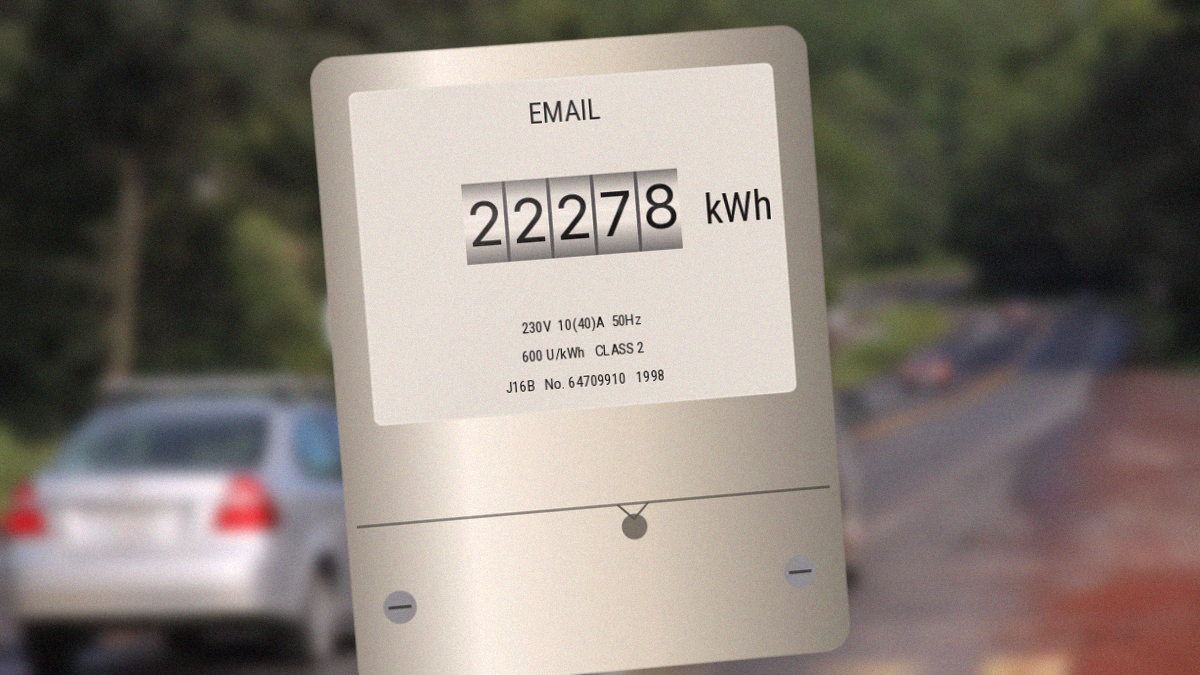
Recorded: 22278 kWh
